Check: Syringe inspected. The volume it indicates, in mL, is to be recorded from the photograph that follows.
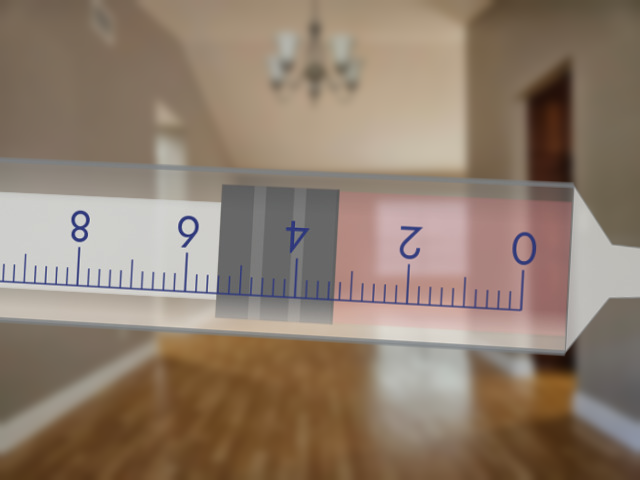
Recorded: 3.3 mL
